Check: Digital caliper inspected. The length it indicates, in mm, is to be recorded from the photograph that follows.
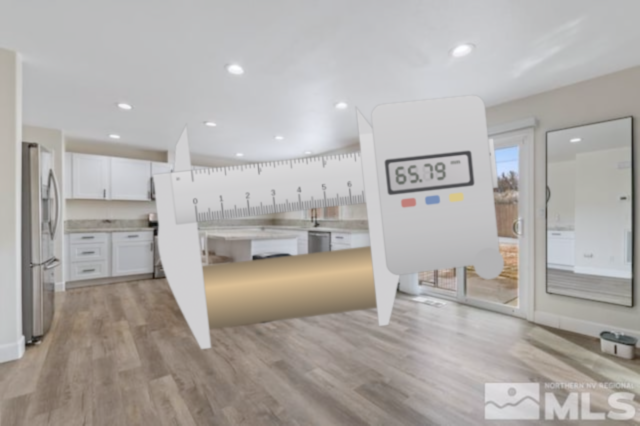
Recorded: 65.79 mm
